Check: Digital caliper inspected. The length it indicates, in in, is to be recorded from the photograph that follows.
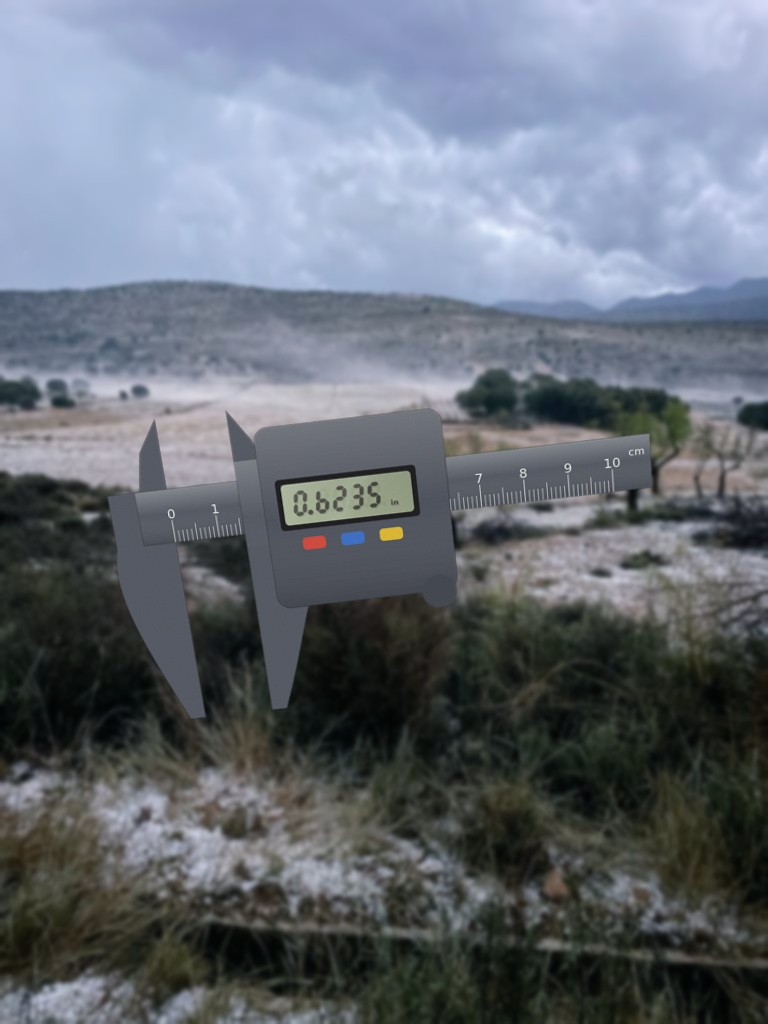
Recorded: 0.6235 in
